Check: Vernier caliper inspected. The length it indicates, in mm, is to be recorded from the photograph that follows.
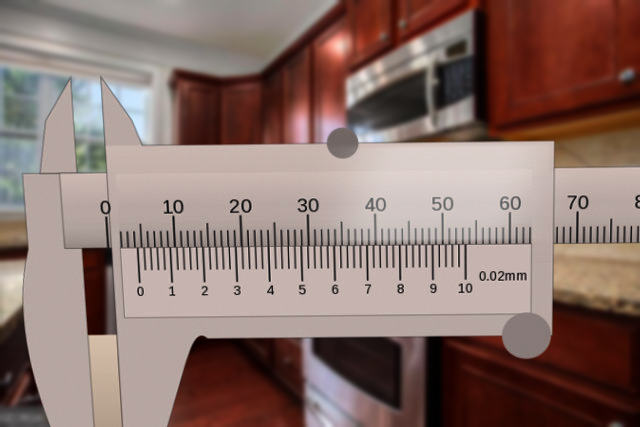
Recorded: 4.4 mm
